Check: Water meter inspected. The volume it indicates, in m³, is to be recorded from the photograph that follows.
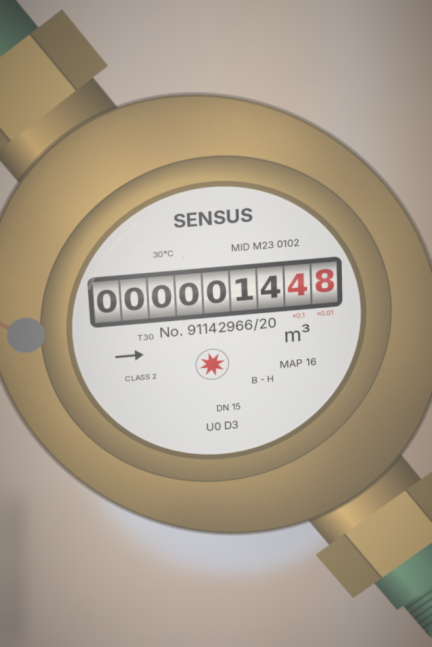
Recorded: 14.48 m³
